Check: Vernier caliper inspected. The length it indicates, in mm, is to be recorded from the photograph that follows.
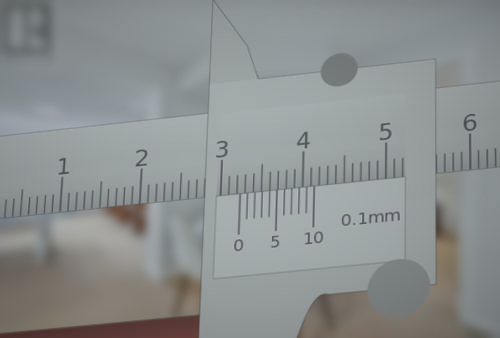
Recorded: 32.4 mm
